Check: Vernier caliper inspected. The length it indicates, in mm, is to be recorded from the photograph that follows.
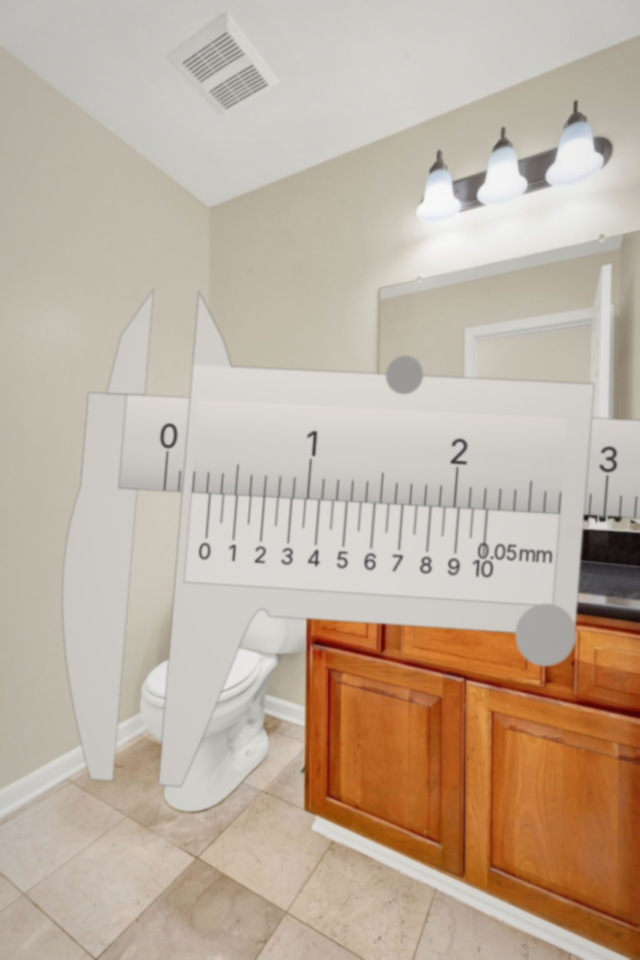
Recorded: 3.2 mm
